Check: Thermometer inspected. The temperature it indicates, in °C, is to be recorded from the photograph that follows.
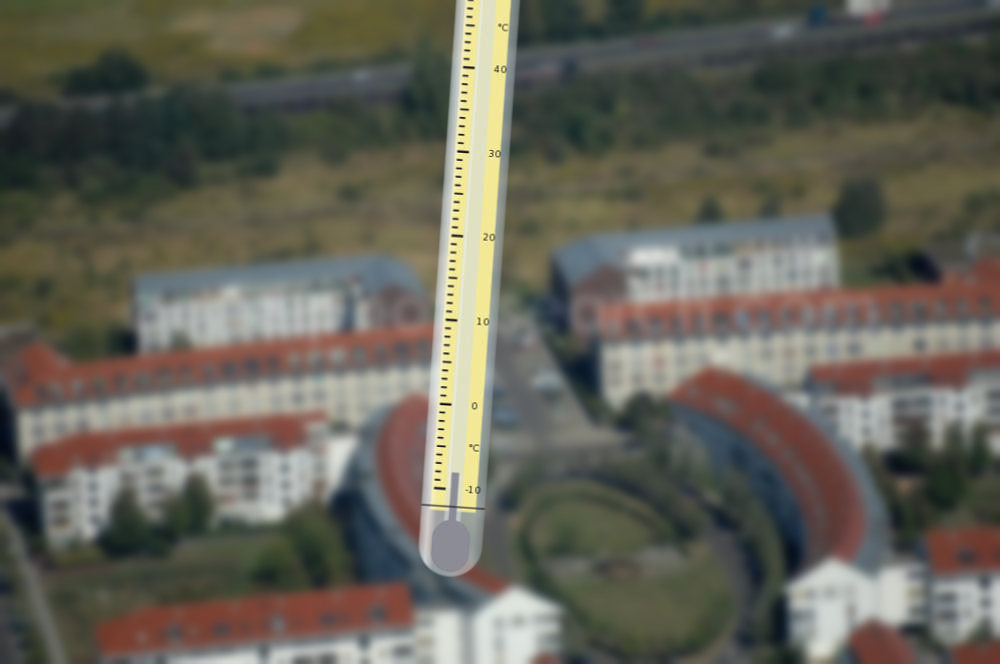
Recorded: -8 °C
